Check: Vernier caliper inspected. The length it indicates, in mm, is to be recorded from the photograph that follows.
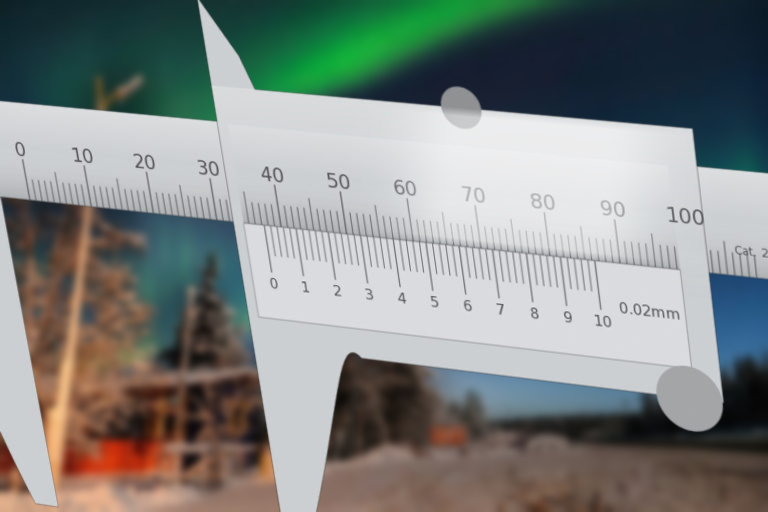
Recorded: 37.4 mm
